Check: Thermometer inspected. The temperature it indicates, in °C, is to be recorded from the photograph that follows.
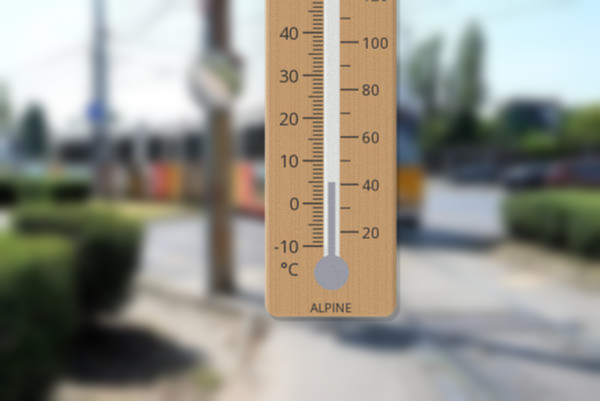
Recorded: 5 °C
